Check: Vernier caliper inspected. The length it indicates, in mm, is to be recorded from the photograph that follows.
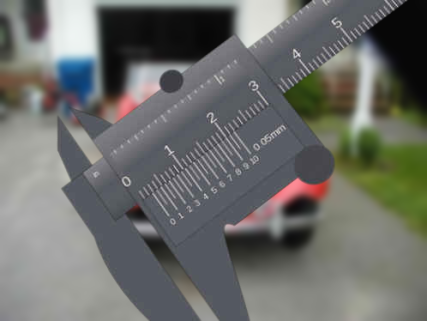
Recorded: 2.8 mm
